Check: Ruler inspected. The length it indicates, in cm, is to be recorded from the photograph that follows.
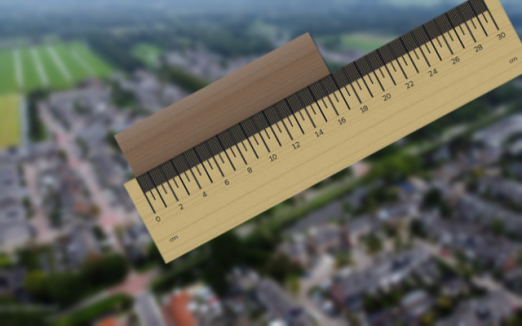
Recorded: 17 cm
